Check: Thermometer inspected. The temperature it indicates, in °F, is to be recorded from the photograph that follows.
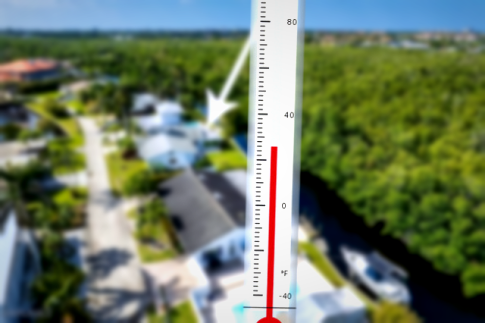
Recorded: 26 °F
